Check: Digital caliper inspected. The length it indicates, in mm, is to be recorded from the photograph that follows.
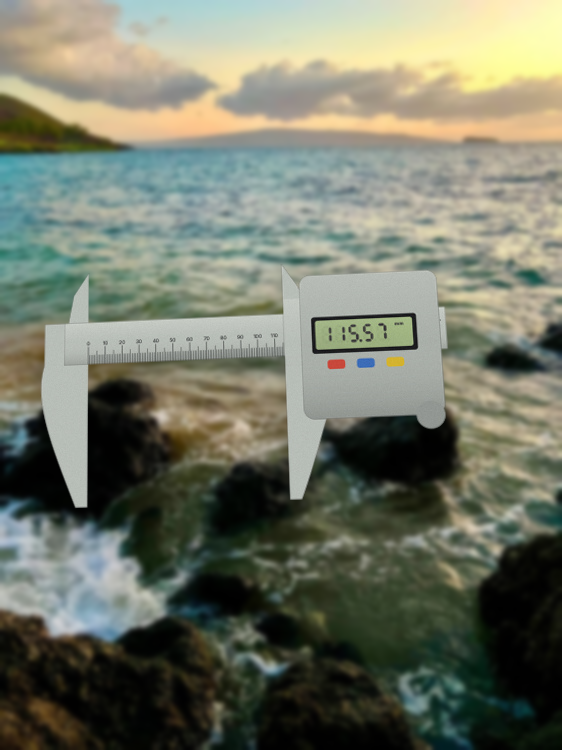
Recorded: 115.57 mm
